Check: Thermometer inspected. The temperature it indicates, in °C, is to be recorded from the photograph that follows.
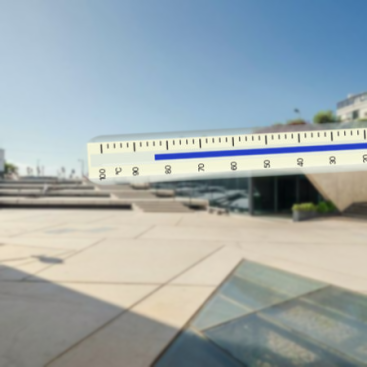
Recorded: 84 °C
